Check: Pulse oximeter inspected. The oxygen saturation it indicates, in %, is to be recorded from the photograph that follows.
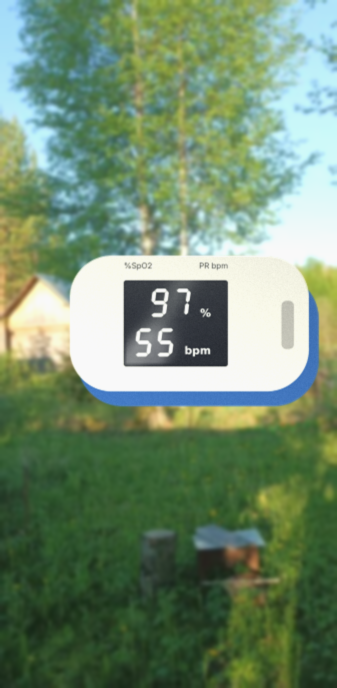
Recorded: 97 %
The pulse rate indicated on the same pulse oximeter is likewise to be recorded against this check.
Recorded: 55 bpm
